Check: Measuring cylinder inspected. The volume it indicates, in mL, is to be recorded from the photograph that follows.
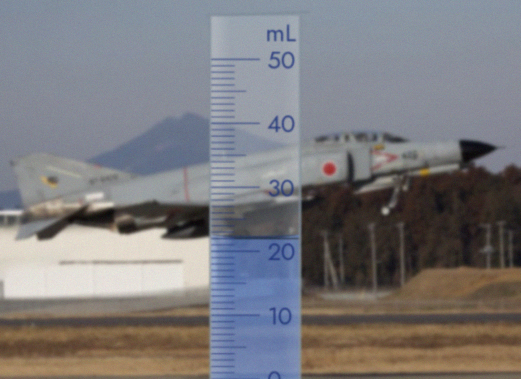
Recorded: 22 mL
